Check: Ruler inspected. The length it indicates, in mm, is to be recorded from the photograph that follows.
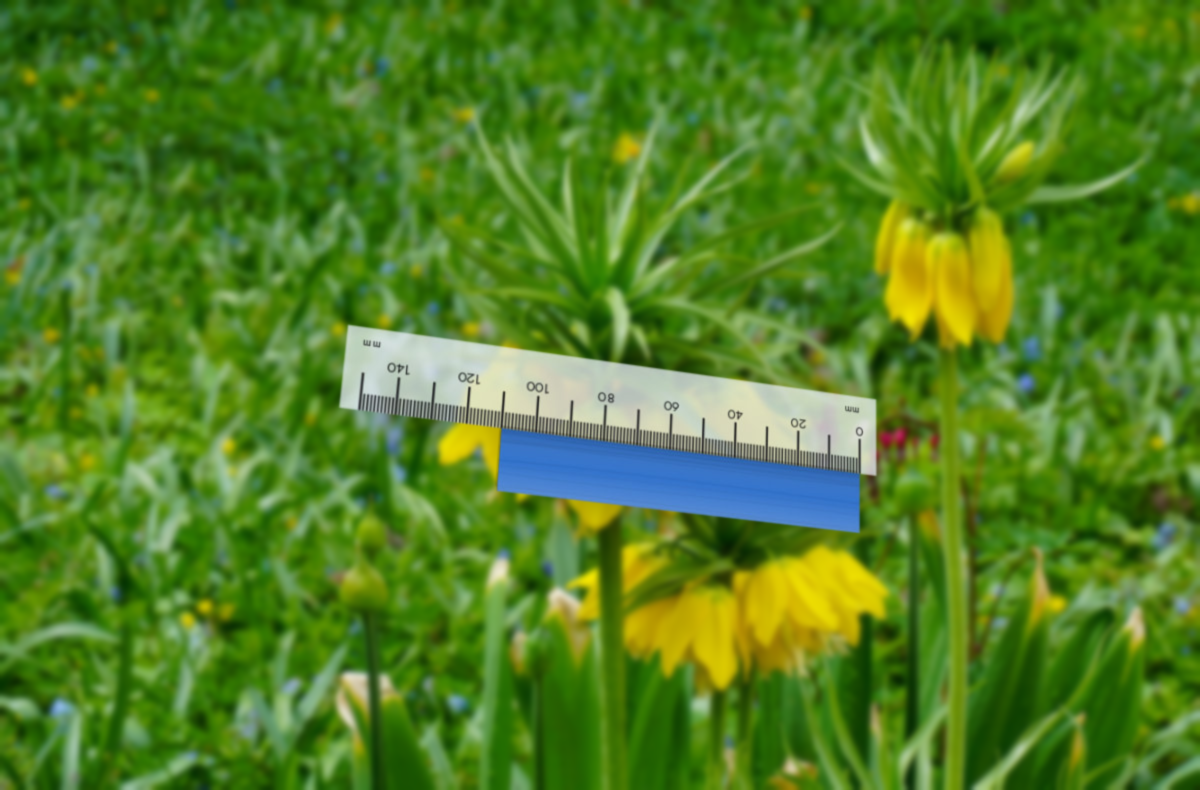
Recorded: 110 mm
